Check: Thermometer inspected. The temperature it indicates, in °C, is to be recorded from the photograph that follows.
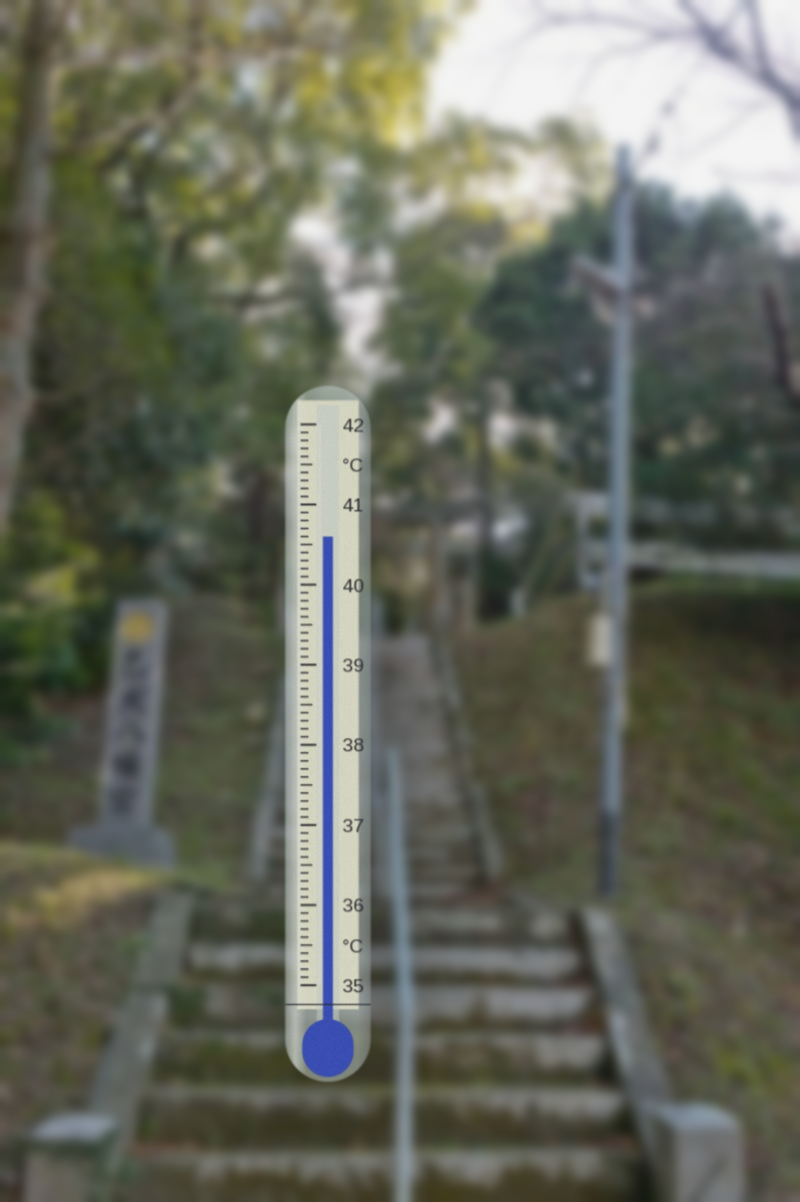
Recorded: 40.6 °C
